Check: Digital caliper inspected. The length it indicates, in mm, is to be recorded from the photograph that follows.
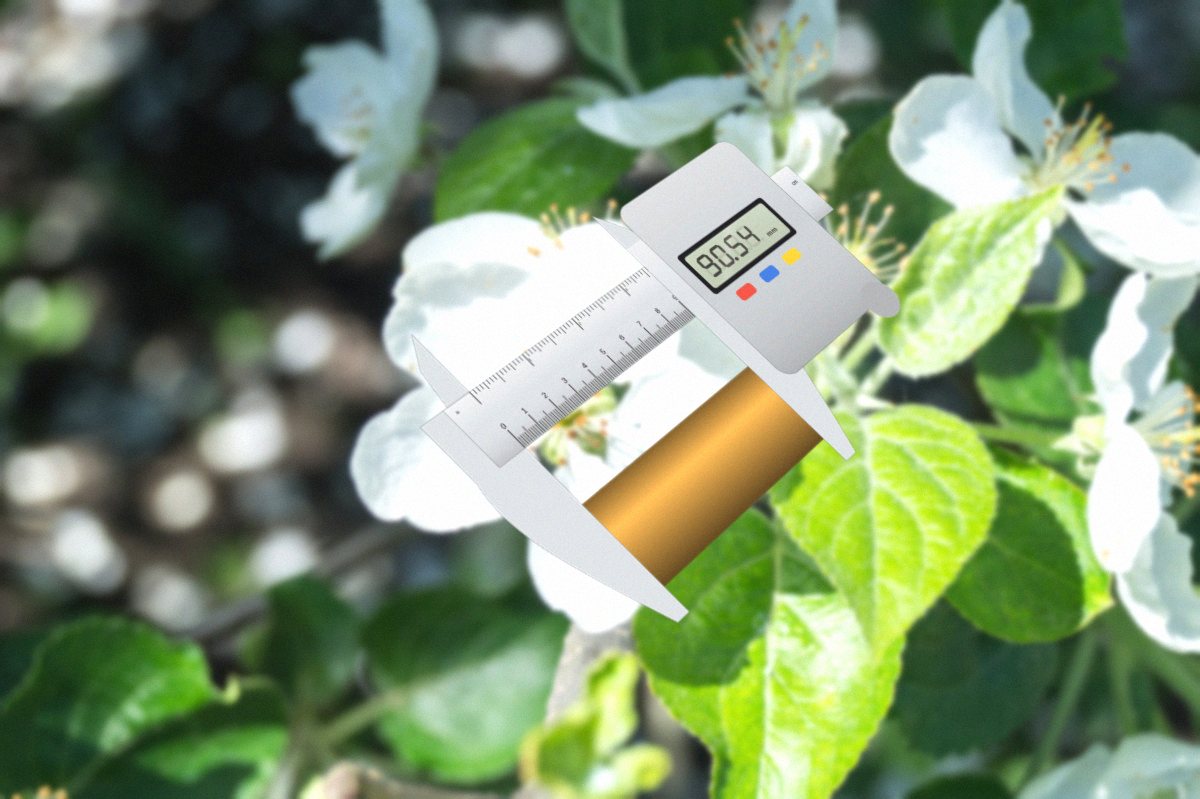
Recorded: 90.54 mm
